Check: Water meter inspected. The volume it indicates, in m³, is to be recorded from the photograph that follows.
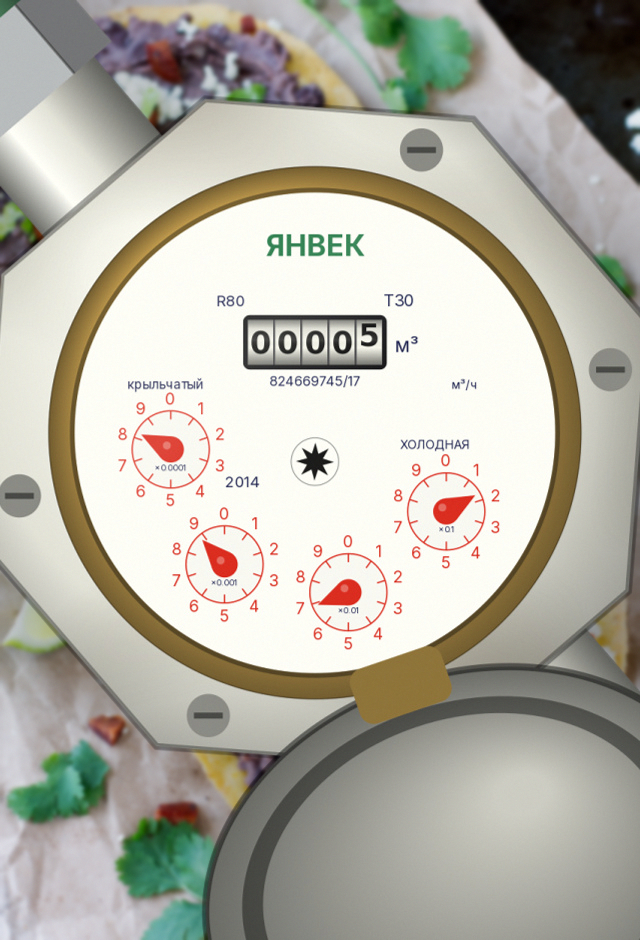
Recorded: 5.1688 m³
